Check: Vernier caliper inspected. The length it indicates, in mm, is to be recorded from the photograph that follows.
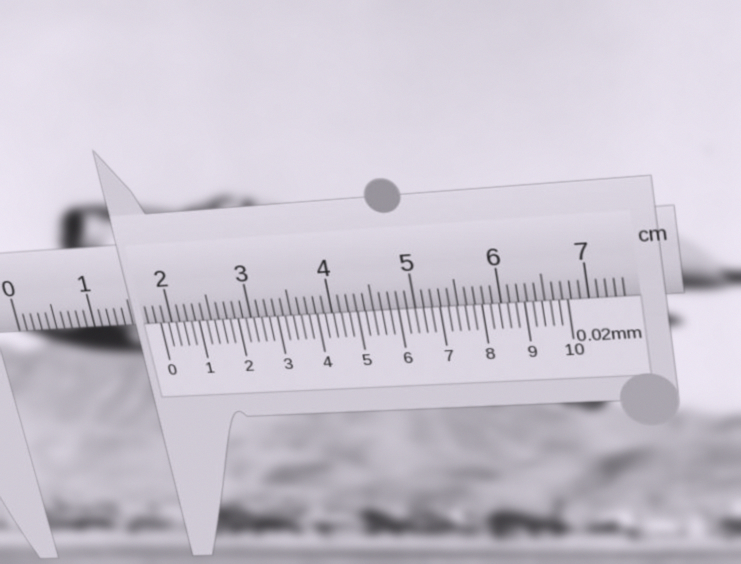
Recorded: 18.6 mm
